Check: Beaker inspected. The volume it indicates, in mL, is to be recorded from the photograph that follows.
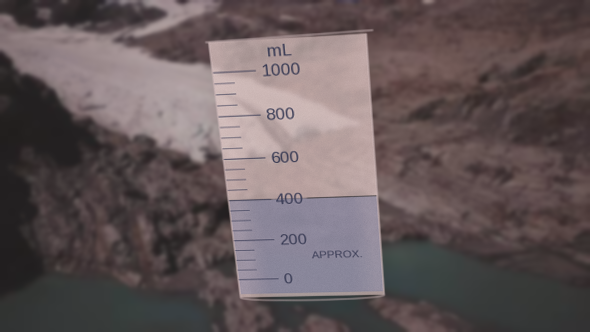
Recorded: 400 mL
